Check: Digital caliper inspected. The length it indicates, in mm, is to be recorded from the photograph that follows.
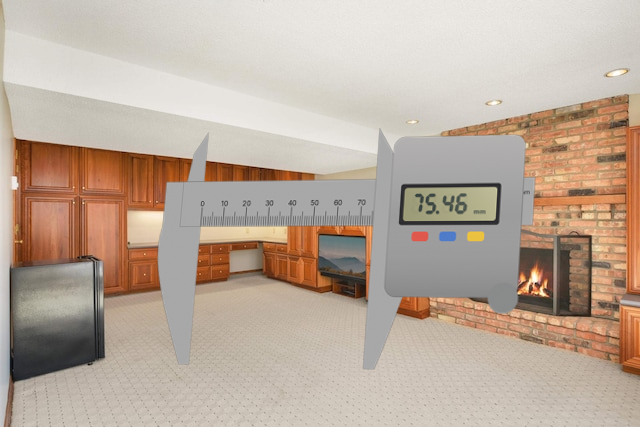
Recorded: 75.46 mm
